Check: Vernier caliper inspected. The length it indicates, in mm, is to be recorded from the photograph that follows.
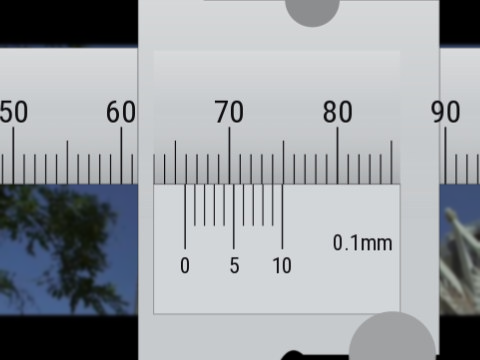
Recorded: 65.9 mm
